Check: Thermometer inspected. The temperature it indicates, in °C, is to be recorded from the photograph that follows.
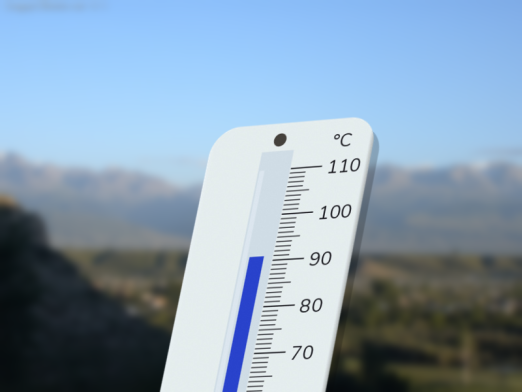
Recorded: 91 °C
